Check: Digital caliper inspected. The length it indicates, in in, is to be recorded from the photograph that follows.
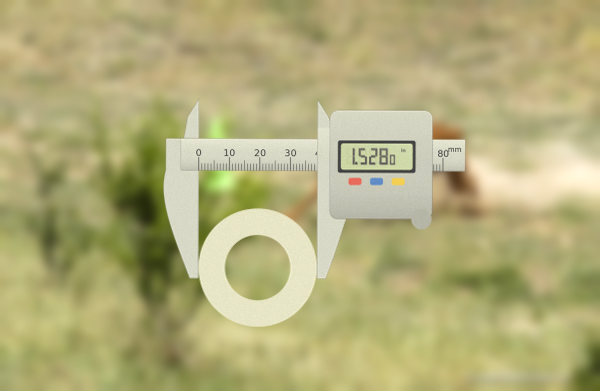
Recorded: 1.5280 in
